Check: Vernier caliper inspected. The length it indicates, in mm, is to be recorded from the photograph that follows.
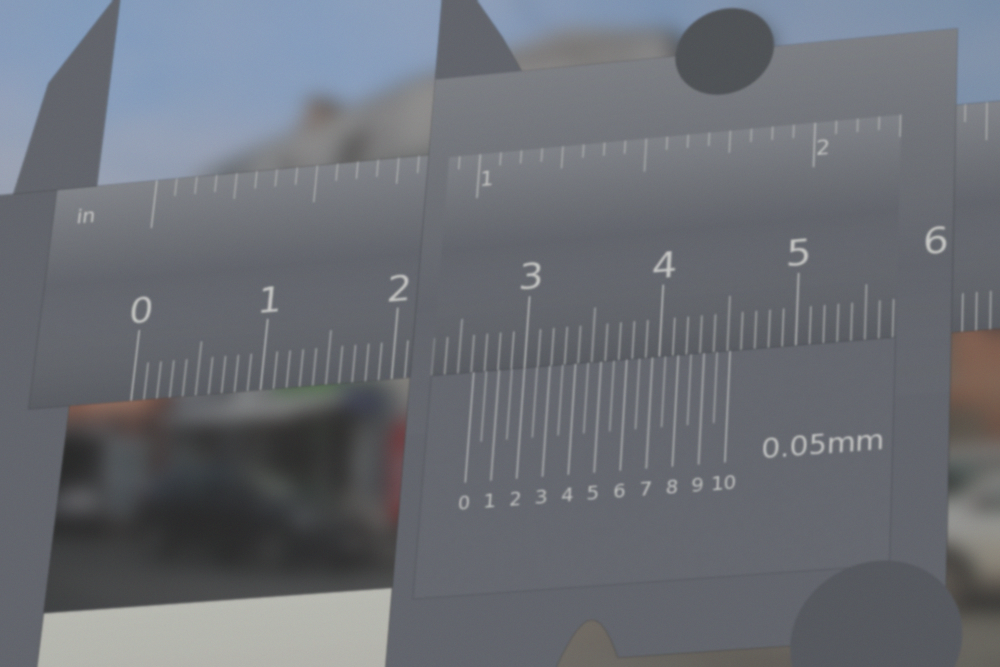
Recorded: 26.2 mm
